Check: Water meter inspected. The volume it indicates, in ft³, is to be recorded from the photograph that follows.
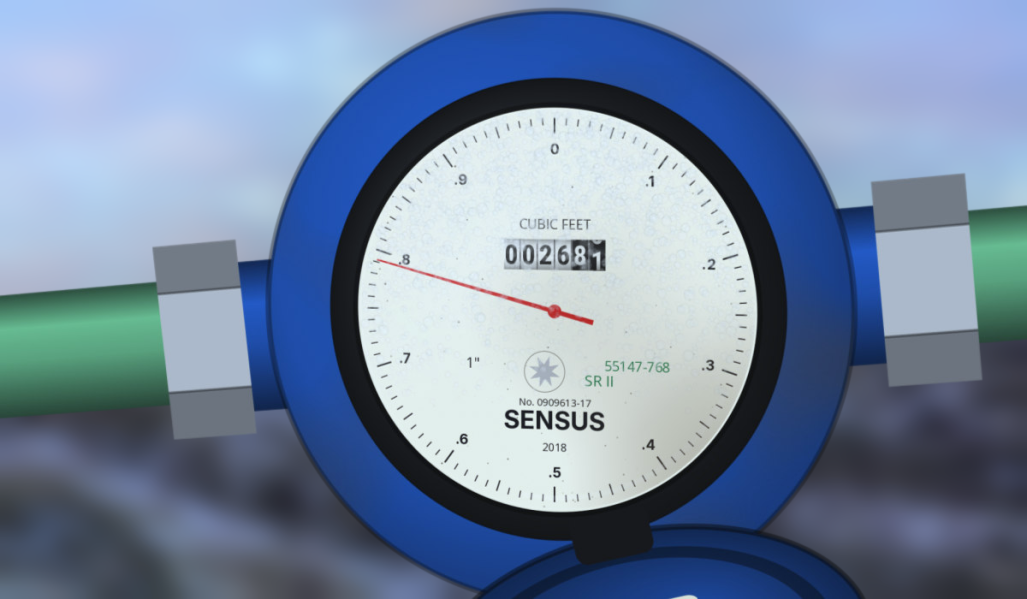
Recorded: 2680.79 ft³
